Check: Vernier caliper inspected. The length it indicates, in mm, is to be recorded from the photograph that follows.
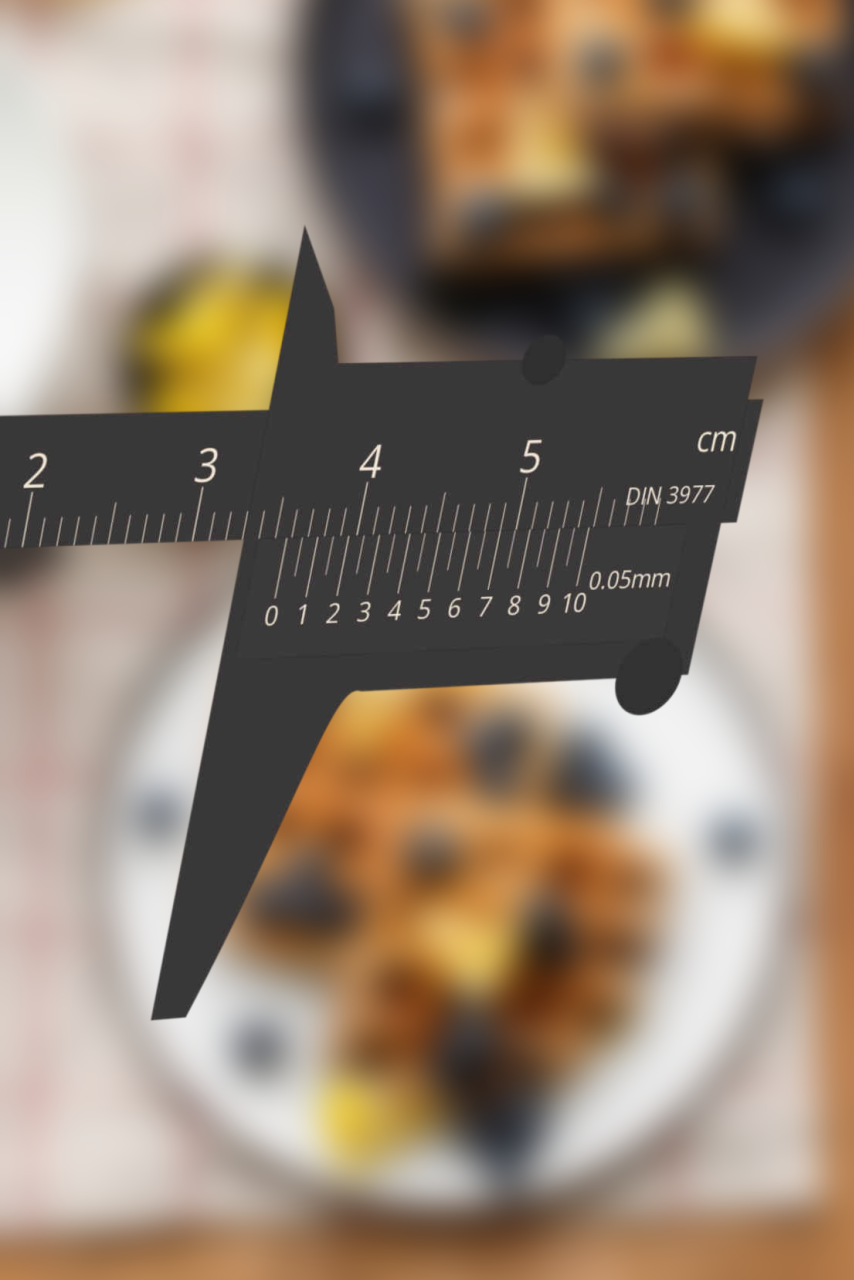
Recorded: 35.7 mm
